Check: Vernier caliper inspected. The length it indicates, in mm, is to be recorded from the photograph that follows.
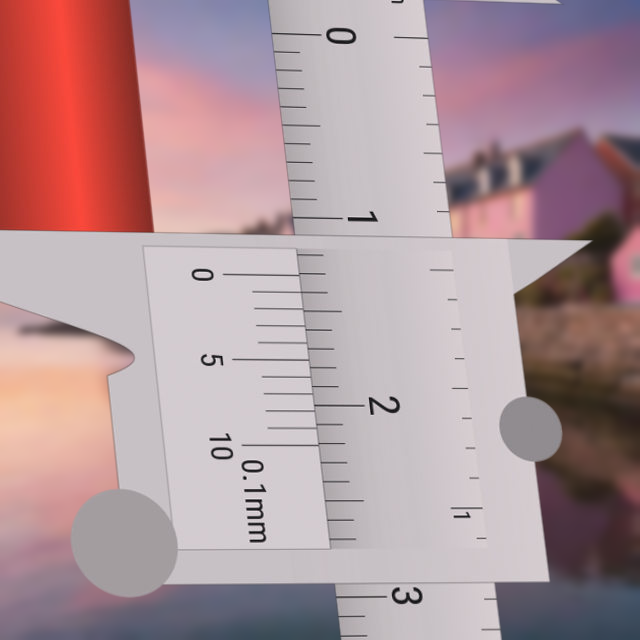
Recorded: 13.1 mm
